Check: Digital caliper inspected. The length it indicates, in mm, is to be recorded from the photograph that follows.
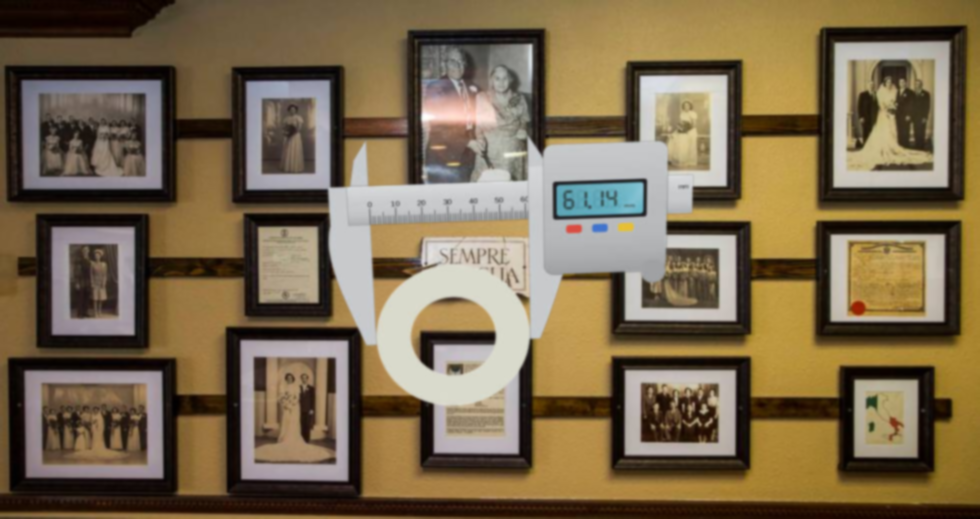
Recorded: 61.14 mm
